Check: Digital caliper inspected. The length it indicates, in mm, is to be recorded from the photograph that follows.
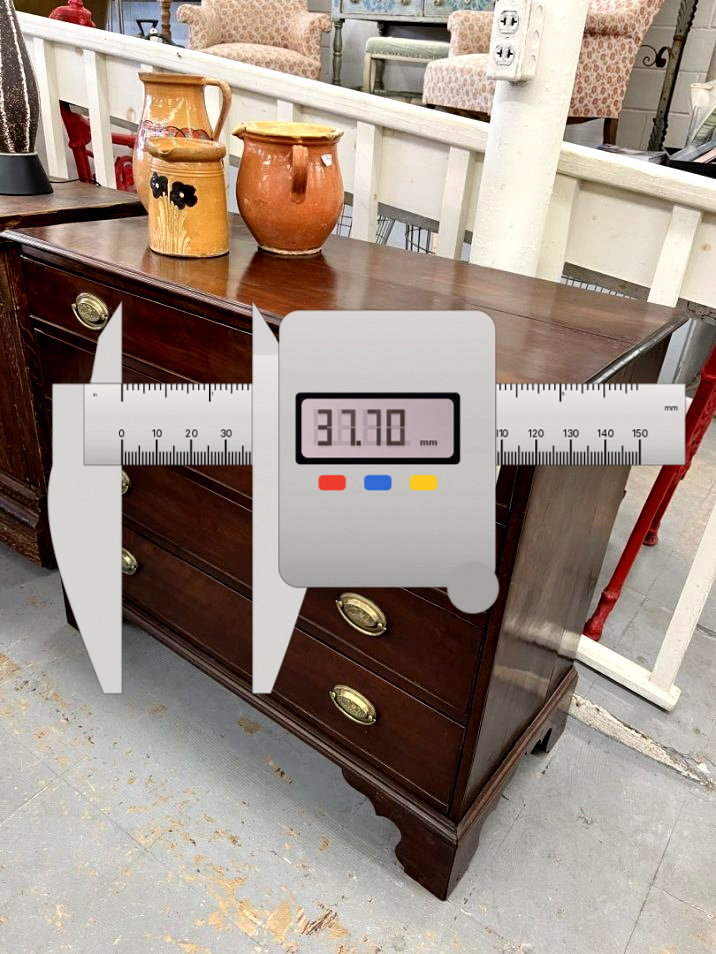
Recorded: 37.70 mm
